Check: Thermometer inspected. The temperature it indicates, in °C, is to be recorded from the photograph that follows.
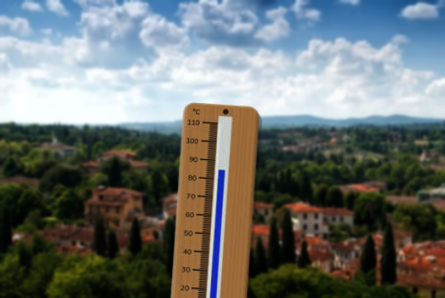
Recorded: 85 °C
